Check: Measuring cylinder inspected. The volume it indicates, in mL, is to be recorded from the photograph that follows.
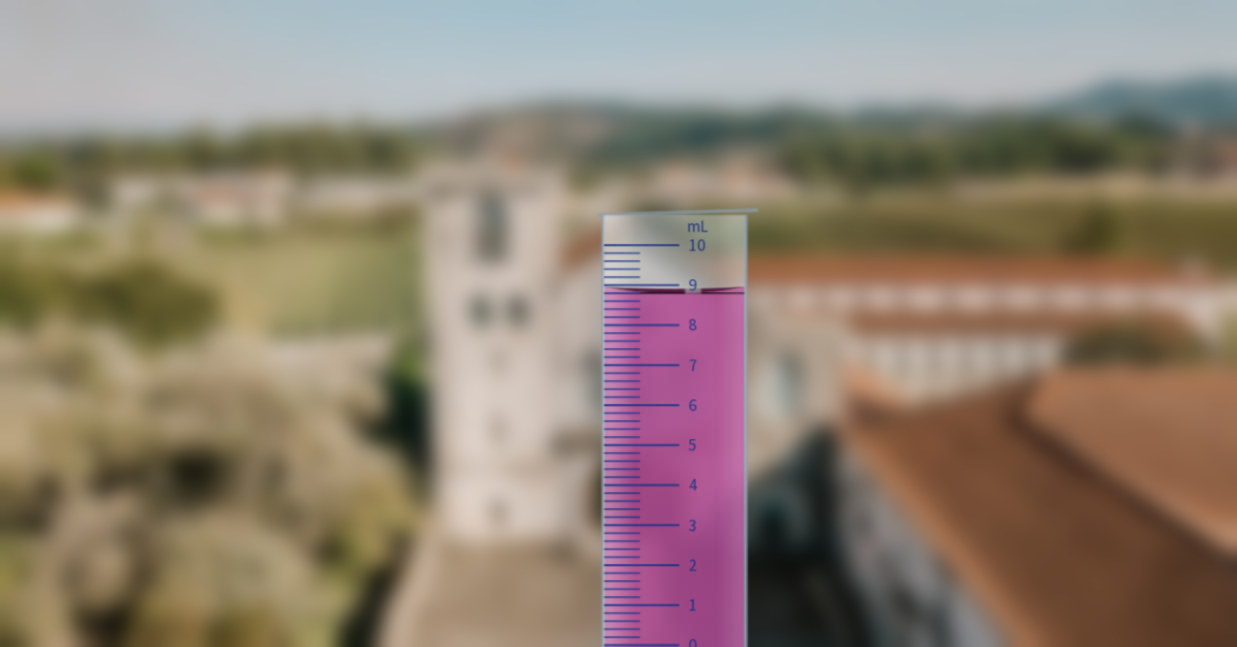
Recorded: 8.8 mL
